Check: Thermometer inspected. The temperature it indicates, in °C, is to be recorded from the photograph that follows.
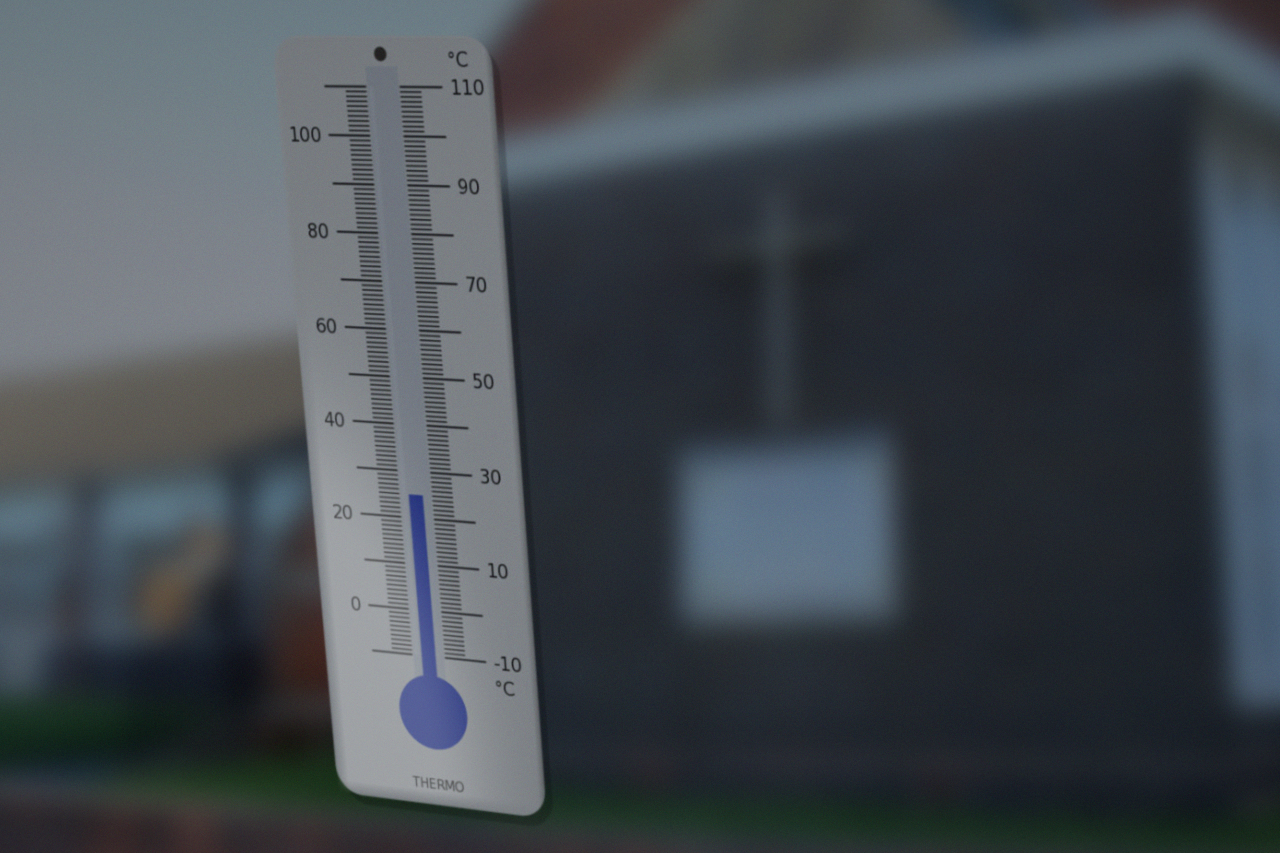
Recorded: 25 °C
